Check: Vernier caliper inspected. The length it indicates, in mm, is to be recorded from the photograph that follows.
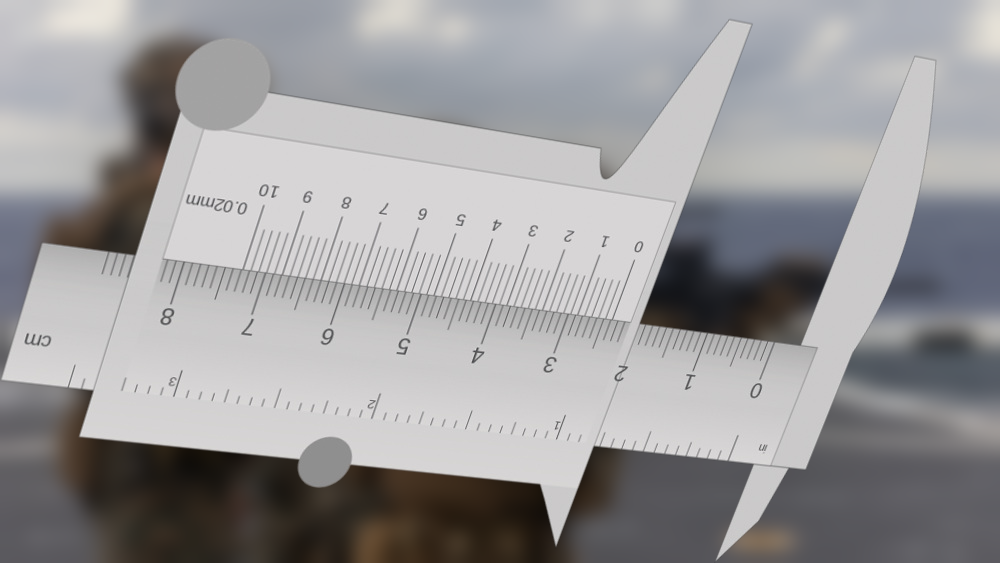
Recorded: 23.8 mm
